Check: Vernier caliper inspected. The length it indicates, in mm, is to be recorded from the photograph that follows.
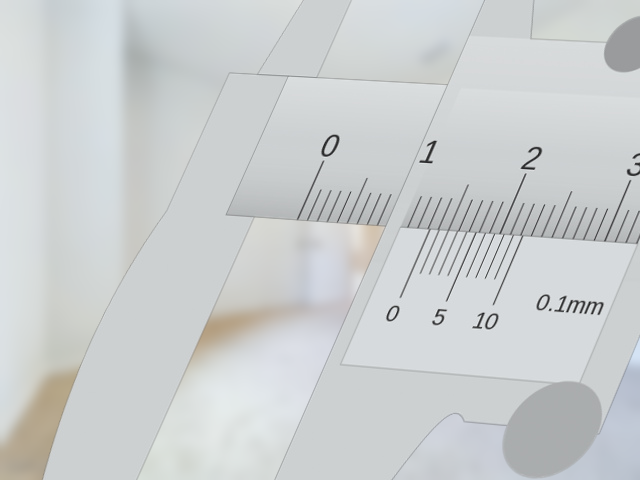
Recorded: 13.2 mm
